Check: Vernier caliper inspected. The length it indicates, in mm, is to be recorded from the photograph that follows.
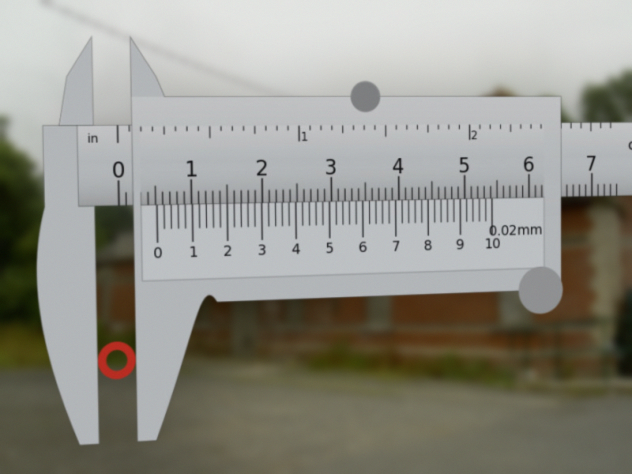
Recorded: 5.2 mm
